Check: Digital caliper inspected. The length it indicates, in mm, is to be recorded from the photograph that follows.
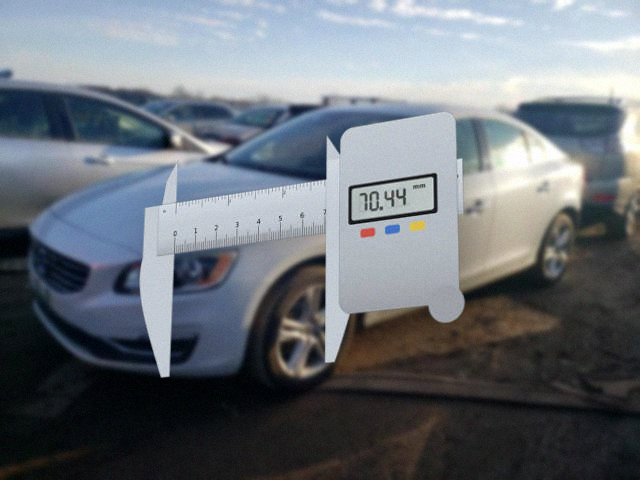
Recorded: 70.44 mm
